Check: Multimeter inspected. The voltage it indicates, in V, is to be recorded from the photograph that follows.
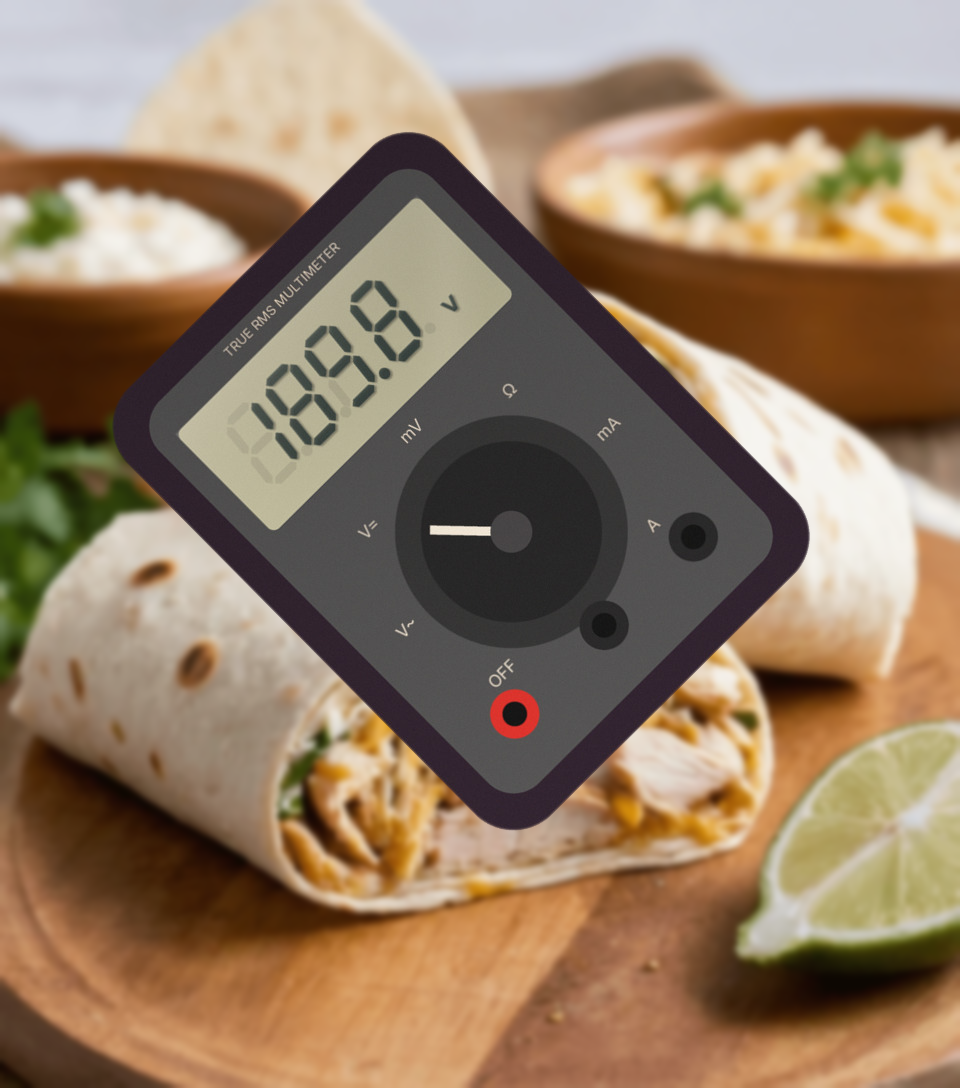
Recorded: 189.8 V
